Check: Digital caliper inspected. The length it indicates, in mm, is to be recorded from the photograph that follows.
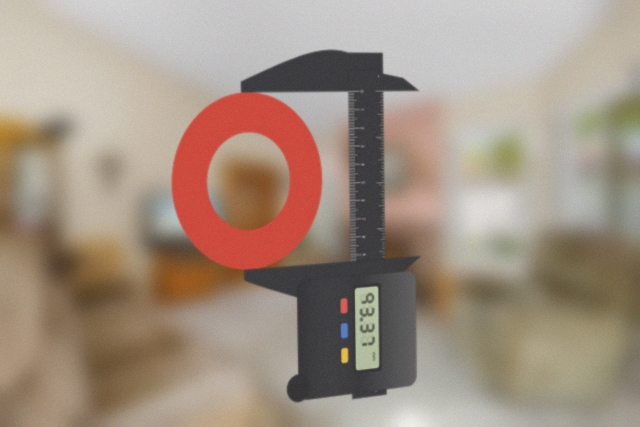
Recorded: 93.37 mm
